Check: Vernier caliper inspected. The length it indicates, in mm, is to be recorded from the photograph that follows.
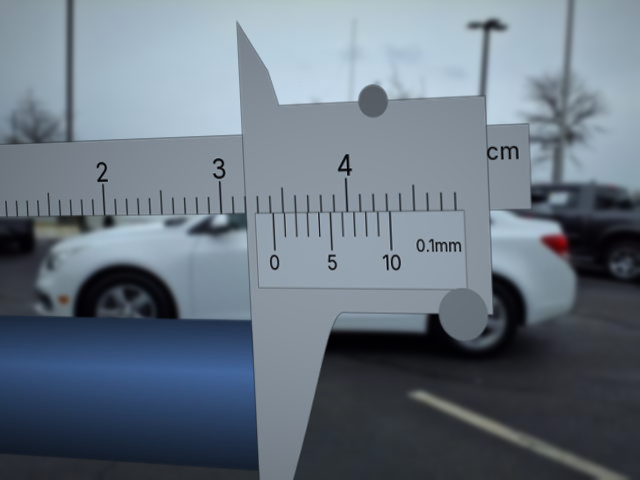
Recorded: 34.2 mm
